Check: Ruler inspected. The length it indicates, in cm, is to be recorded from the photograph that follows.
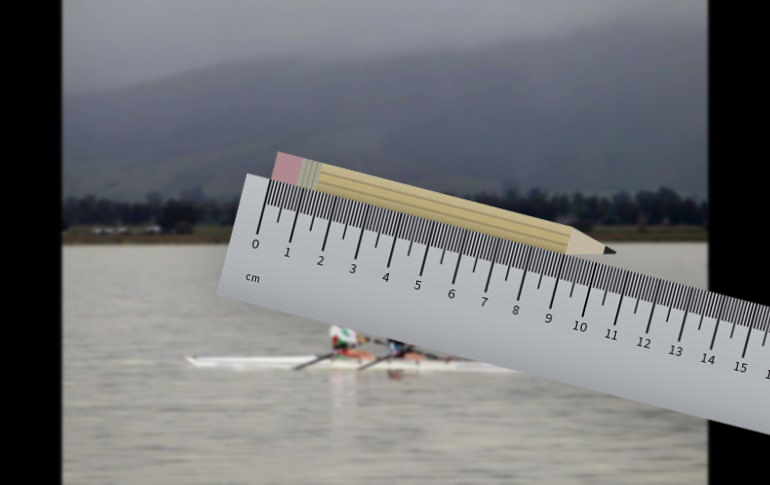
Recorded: 10.5 cm
